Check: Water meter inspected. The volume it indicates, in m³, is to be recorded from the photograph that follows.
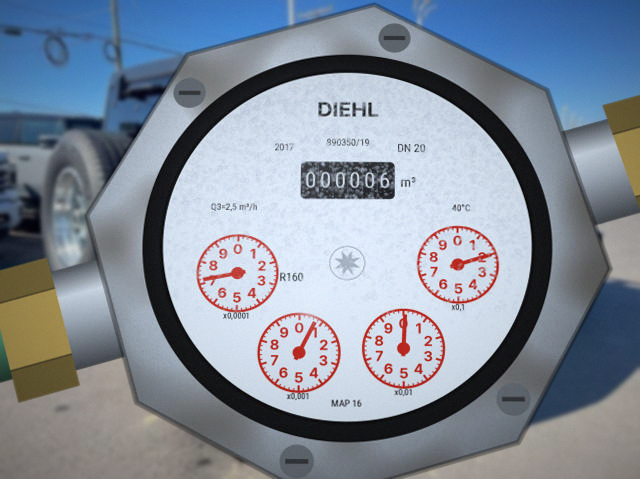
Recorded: 6.2007 m³
